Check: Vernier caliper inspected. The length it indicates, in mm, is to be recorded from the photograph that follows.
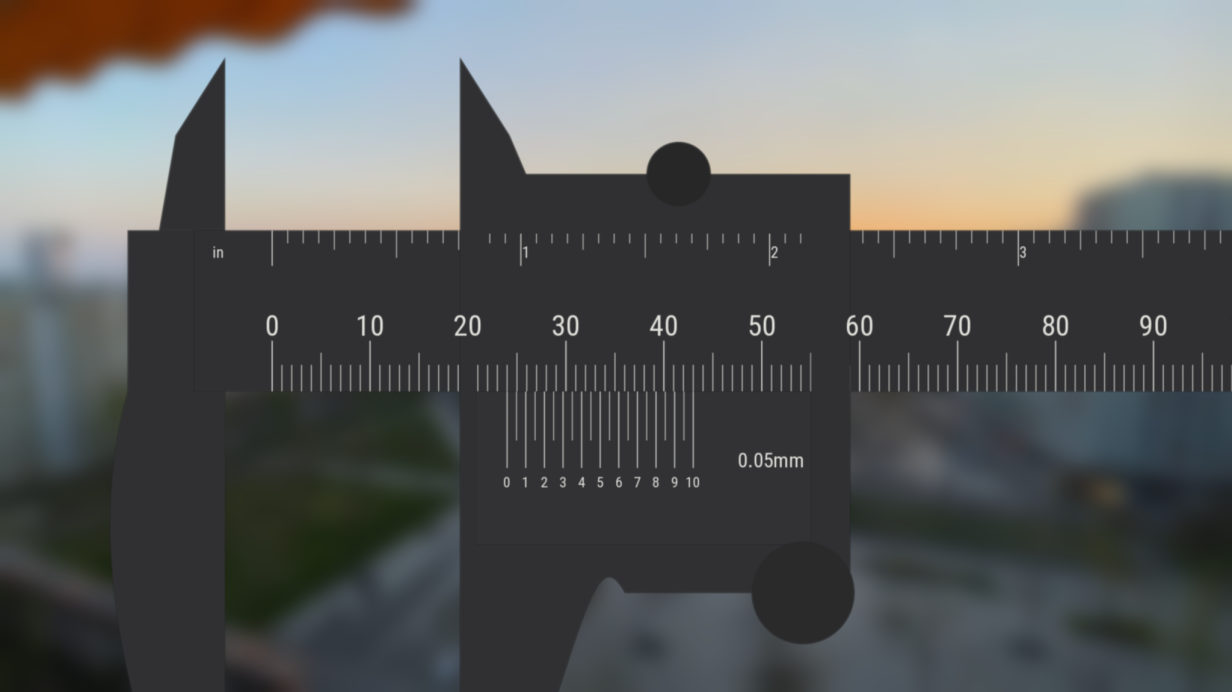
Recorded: 24.0 mm
